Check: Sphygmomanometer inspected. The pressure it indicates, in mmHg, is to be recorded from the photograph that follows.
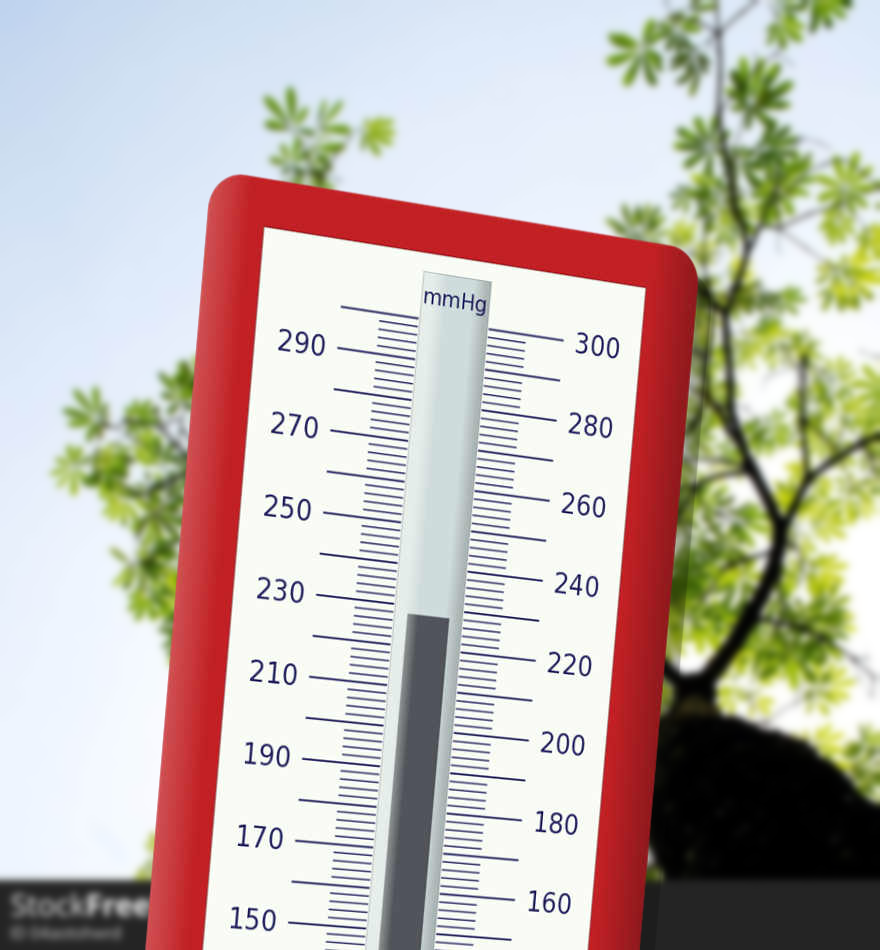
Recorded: 228 mmHg
